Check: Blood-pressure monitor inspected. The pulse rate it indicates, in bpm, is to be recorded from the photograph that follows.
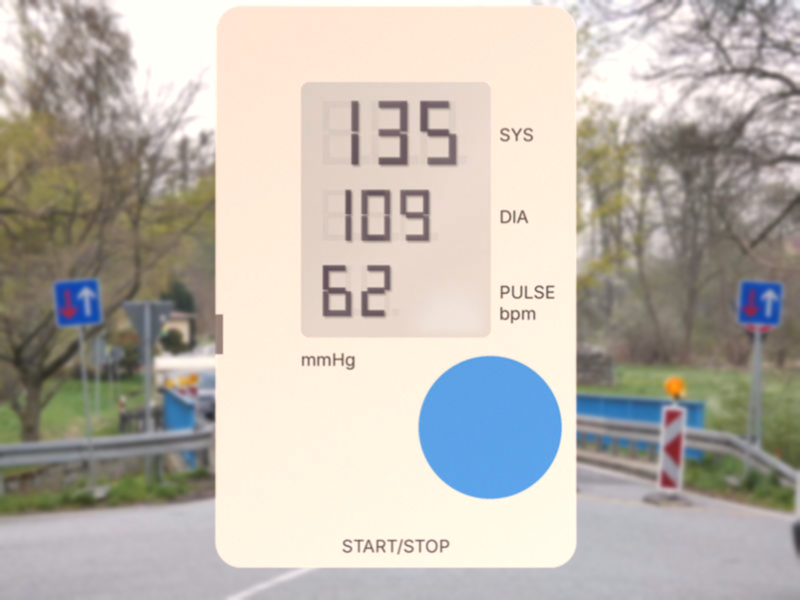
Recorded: 62 bpm
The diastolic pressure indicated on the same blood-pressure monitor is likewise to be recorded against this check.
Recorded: 109 mmHg
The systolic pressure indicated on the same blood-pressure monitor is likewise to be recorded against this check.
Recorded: 135 mmHg
